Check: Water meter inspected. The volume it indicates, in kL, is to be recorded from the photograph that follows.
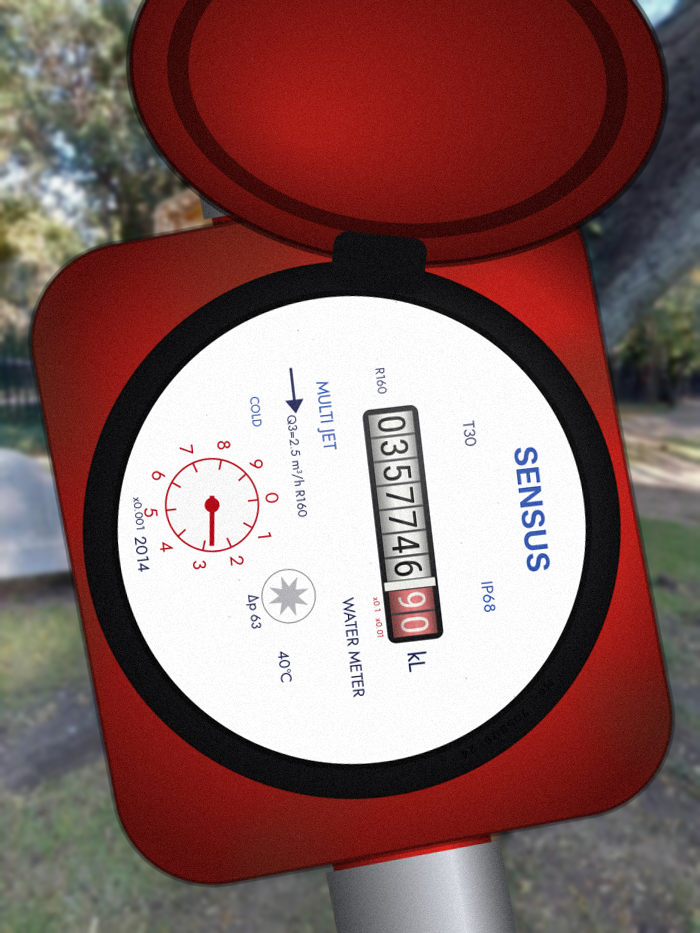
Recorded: 357746.902 kL
